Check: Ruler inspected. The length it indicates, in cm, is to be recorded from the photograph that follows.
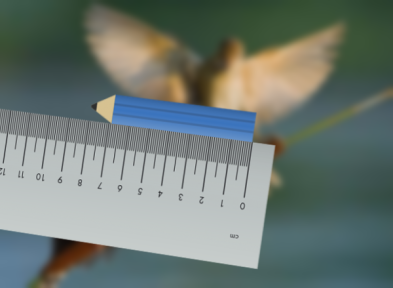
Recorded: 8 cm
